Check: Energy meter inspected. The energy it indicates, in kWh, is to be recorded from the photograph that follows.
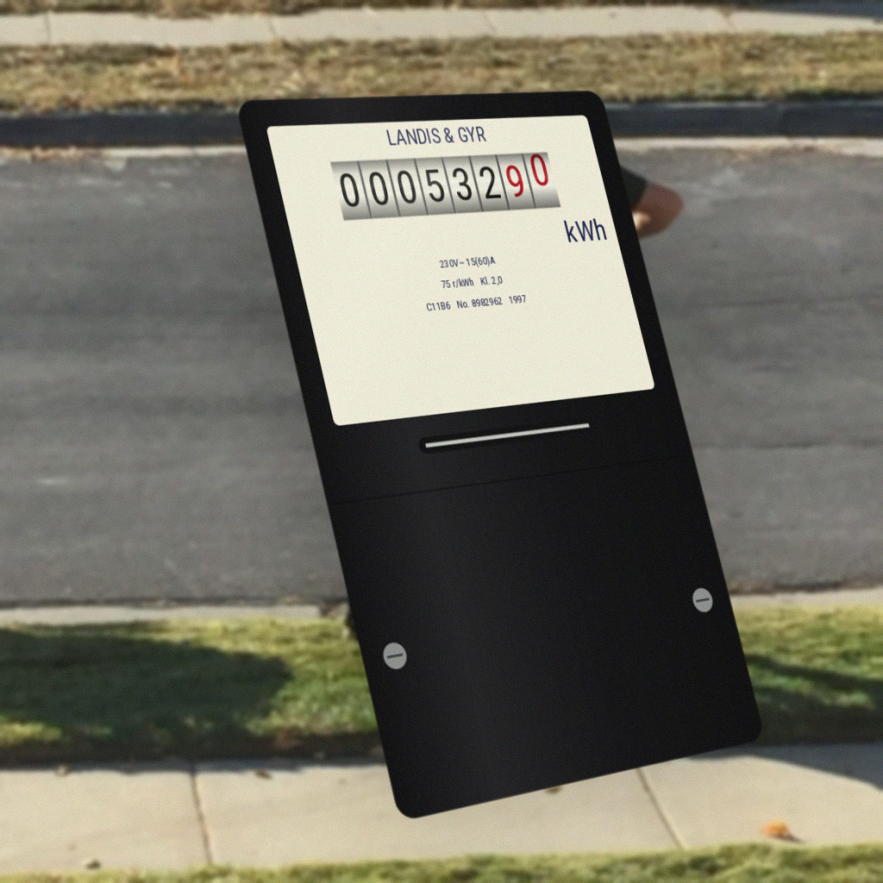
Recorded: 532.90 kWh
